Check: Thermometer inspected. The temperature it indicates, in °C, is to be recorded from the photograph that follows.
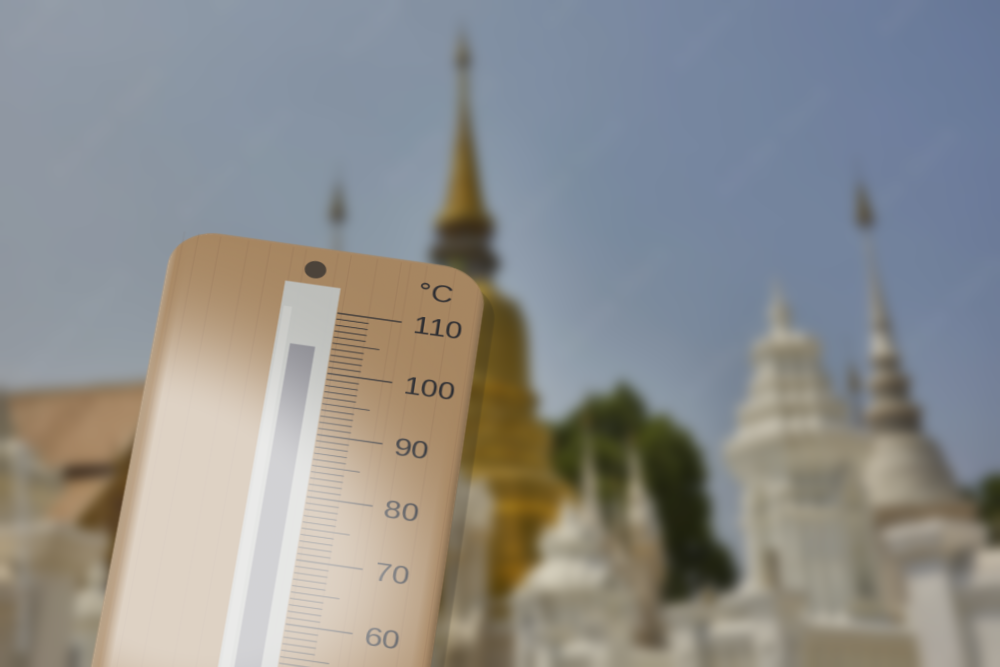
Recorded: 104 °C
